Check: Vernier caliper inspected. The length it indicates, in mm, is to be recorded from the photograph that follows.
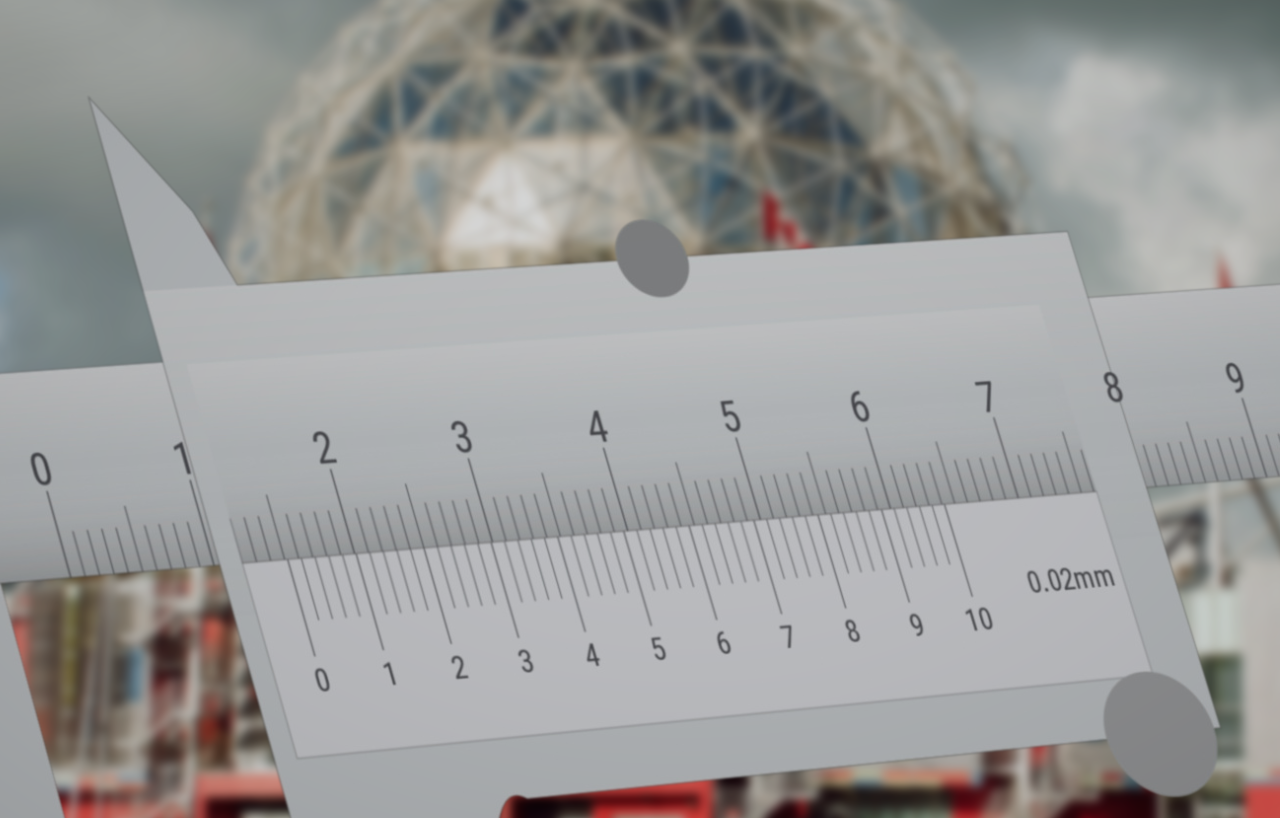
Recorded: 15.2 mm
